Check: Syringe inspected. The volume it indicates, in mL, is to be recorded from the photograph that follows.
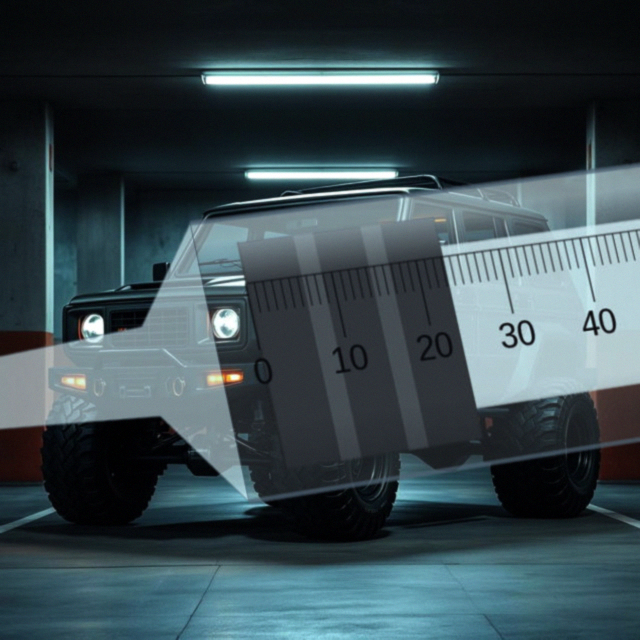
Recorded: 0 mL
